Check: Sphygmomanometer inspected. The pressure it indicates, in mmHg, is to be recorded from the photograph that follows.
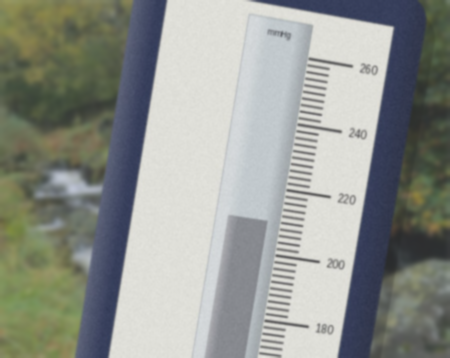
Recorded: 210 mmHg
